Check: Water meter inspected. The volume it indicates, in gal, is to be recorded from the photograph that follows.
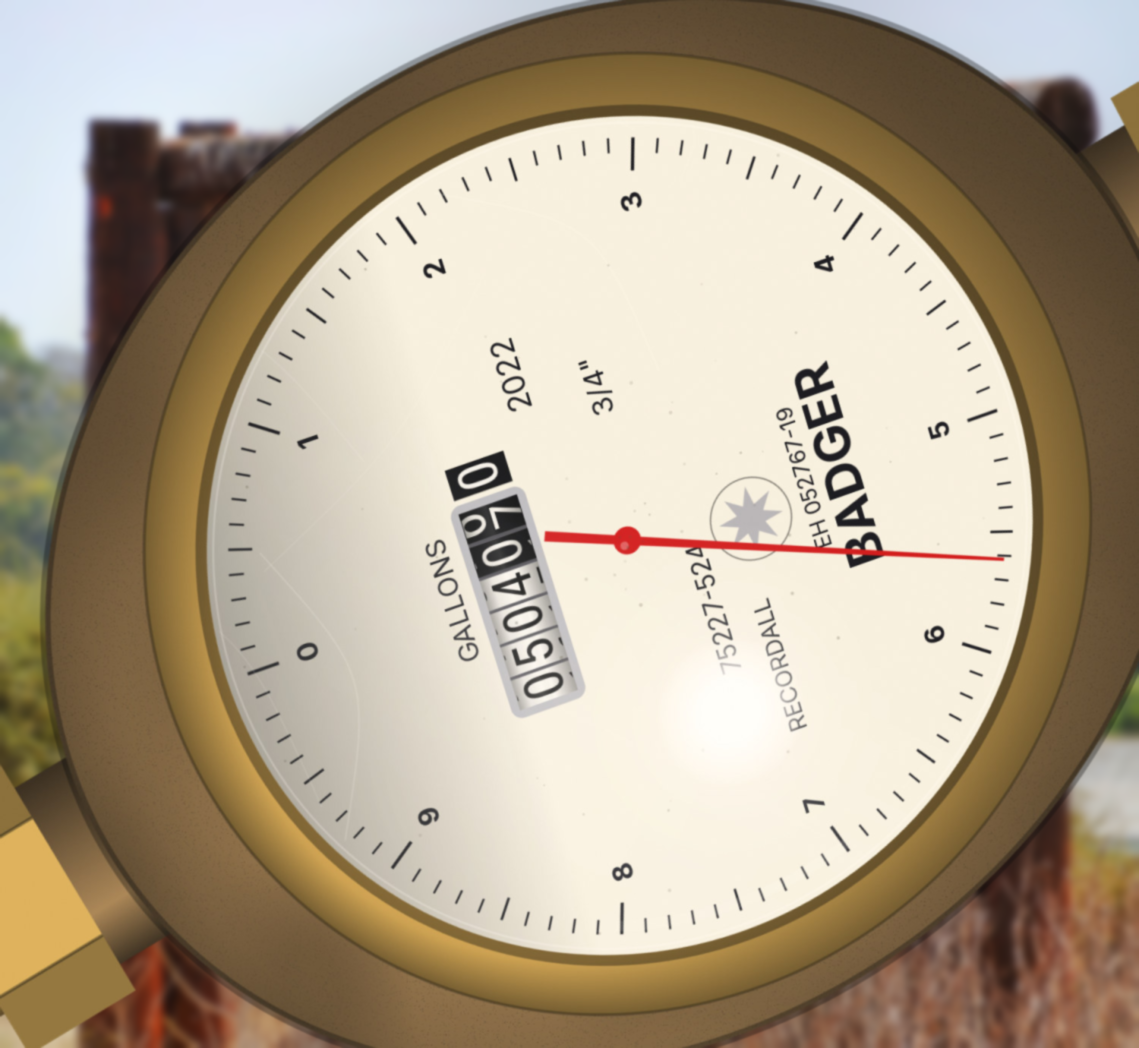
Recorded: 504065.6 gal
